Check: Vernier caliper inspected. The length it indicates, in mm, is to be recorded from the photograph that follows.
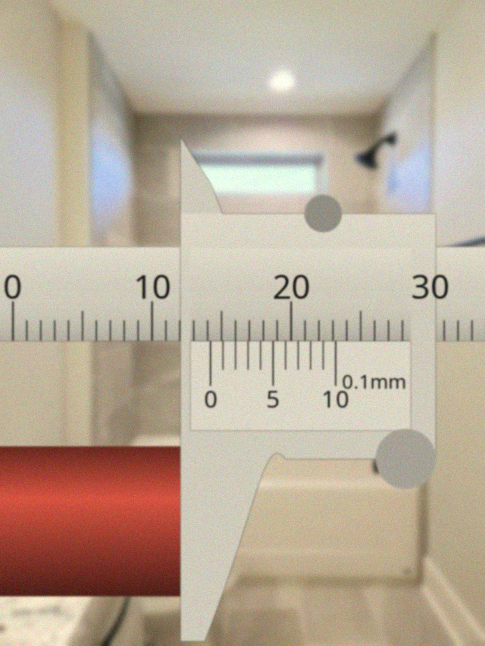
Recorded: 14.2 mm
